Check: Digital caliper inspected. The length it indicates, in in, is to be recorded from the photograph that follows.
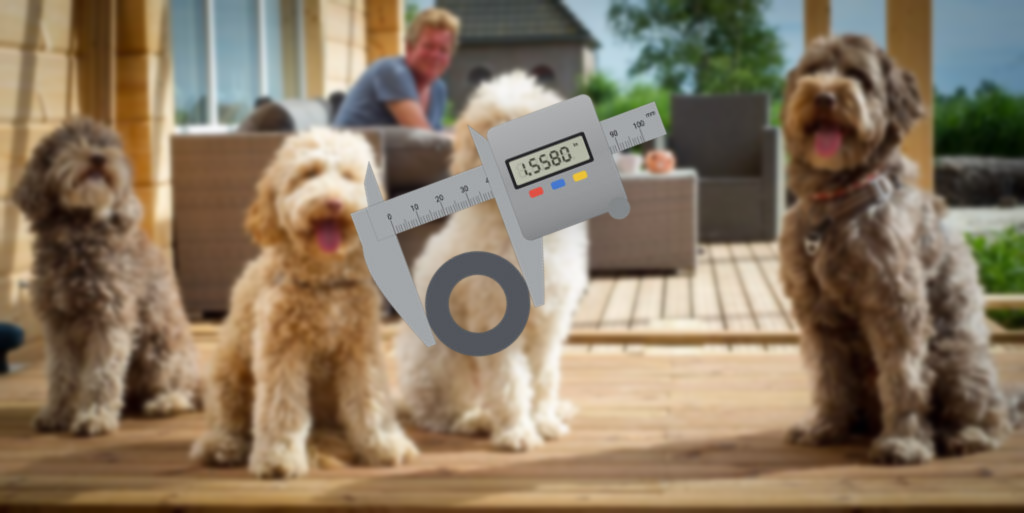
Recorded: 1.5580 in
